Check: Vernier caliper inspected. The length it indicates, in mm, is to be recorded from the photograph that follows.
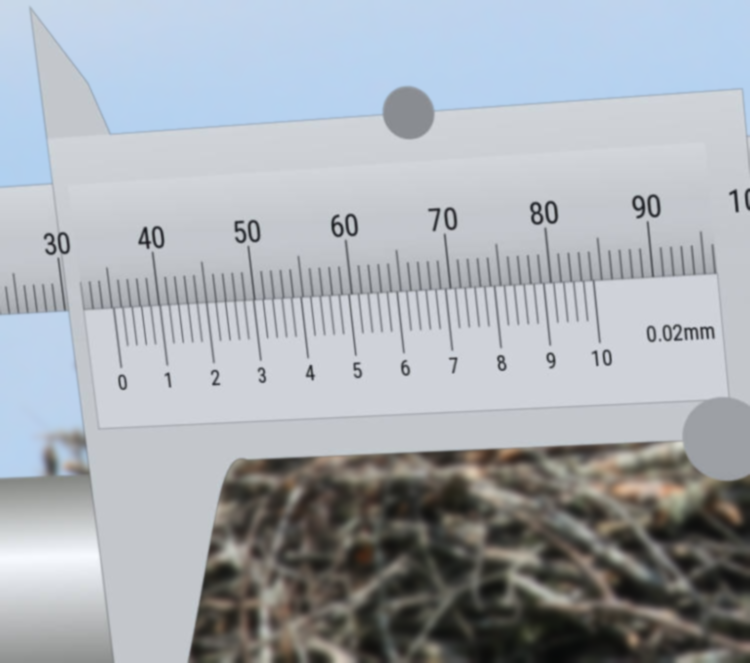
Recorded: 35.2 mm
